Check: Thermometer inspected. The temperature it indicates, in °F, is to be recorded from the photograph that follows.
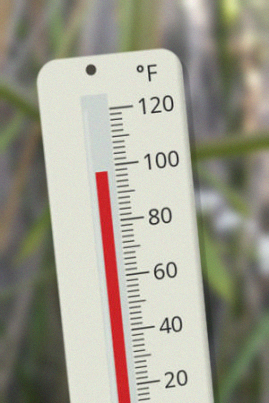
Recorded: 98 °F
